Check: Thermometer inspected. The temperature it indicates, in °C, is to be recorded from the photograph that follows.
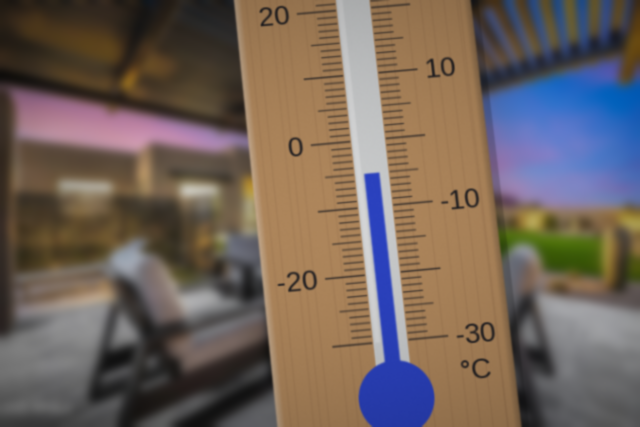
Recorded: -5 °C
